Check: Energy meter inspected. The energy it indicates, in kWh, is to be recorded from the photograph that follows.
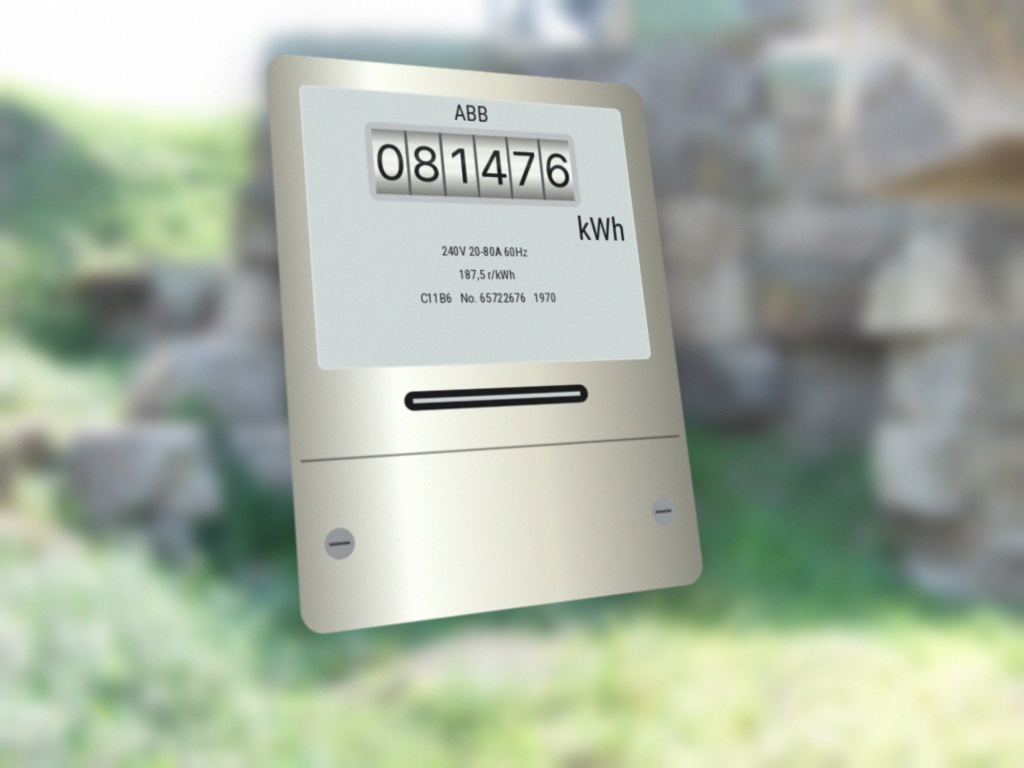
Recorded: 81476 kWh
